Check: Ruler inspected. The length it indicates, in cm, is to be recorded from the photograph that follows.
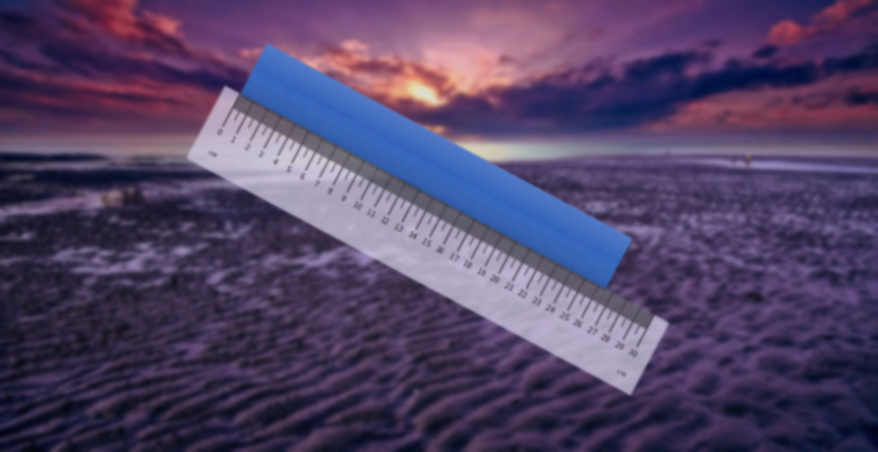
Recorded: 26.5 cm
